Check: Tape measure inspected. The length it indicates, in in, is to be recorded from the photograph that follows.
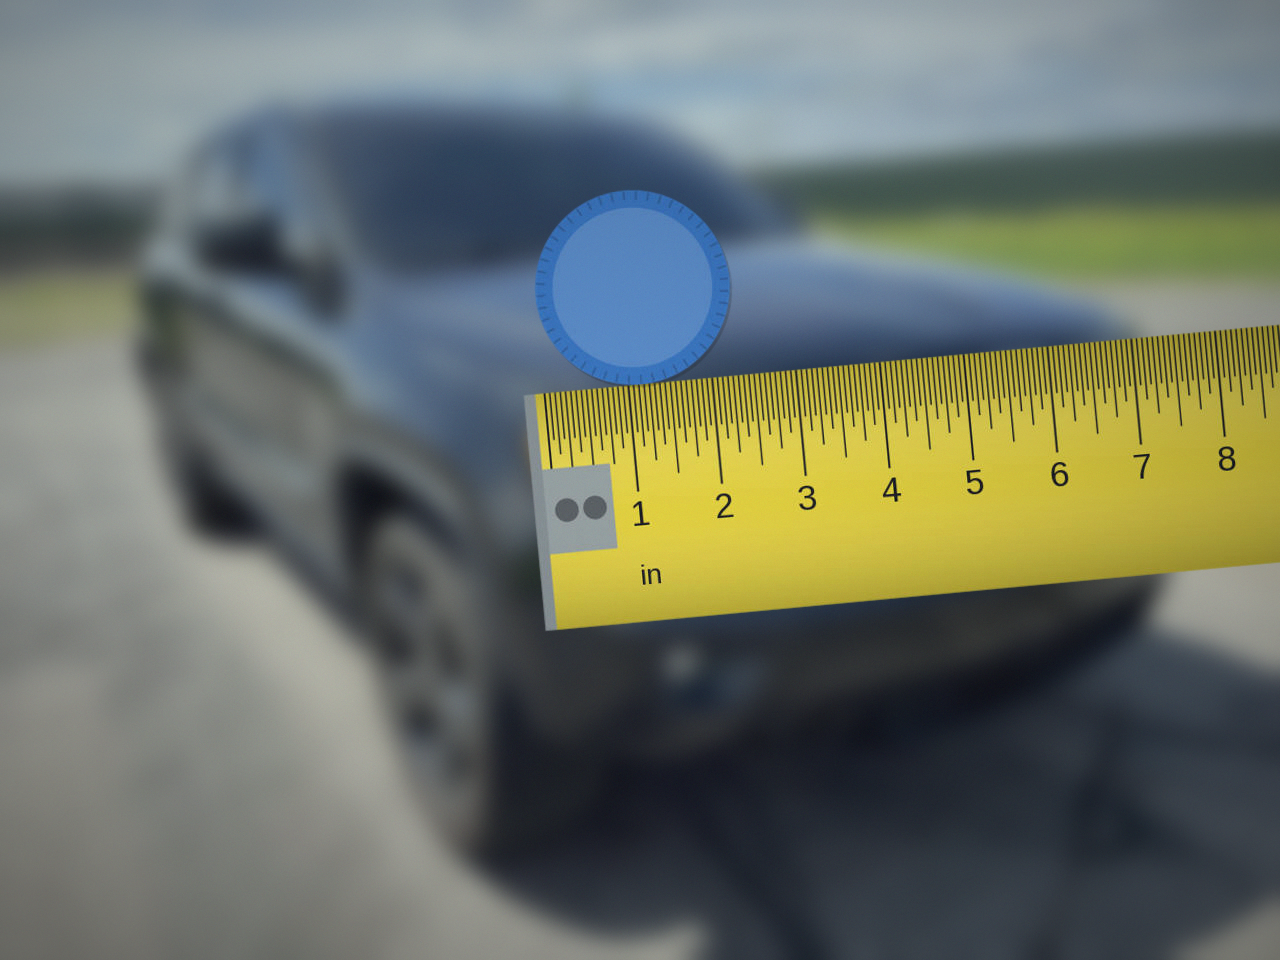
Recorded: 2.3125 in
